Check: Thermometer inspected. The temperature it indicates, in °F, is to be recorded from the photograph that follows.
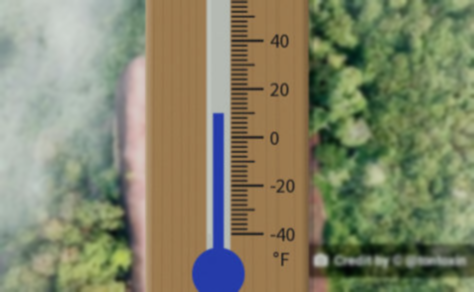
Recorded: 10 °F
